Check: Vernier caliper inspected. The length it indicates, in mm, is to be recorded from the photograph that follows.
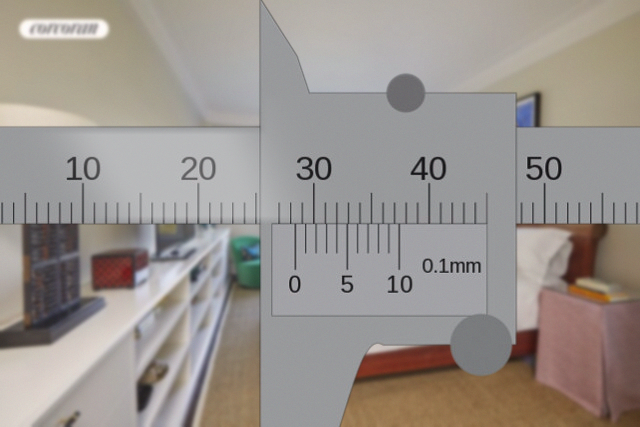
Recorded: 28.4 mm
